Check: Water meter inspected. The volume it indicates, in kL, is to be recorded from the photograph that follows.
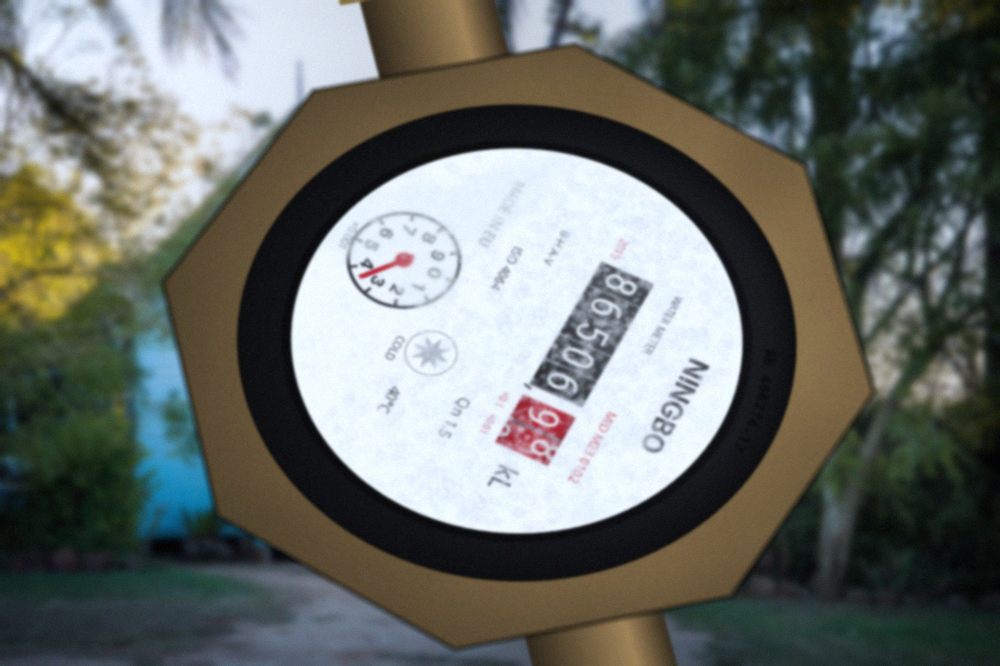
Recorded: 86506.983 kL
